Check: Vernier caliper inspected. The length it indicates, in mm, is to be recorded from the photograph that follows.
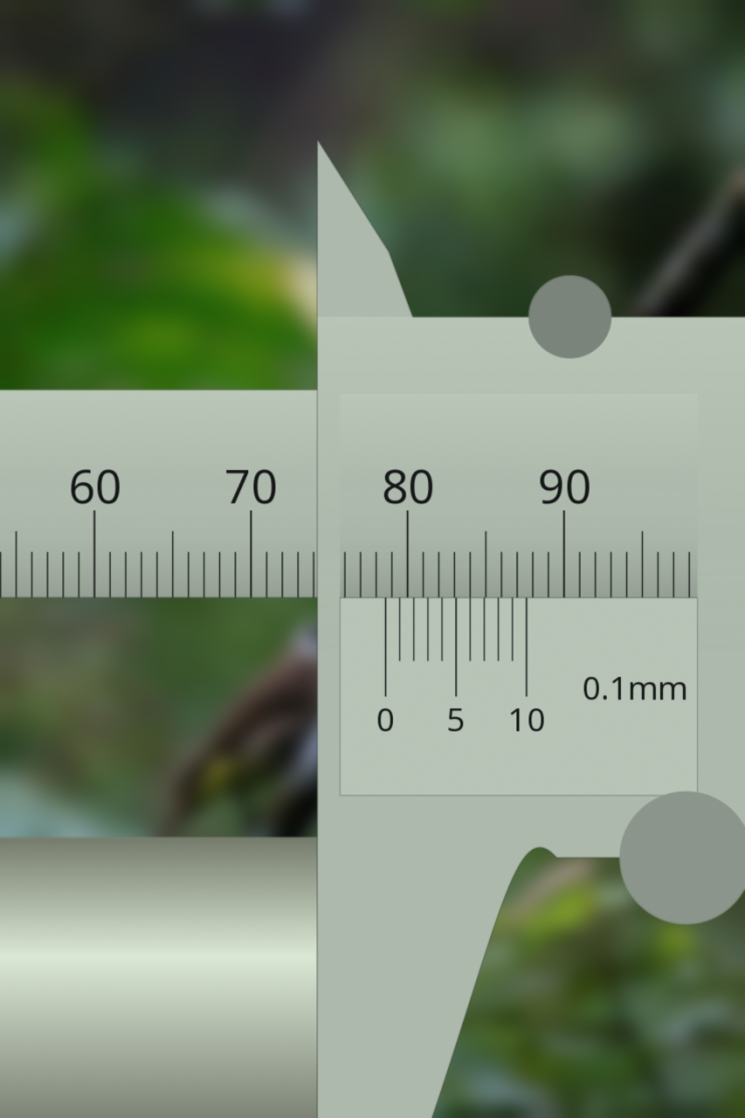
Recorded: 78.6 mm
